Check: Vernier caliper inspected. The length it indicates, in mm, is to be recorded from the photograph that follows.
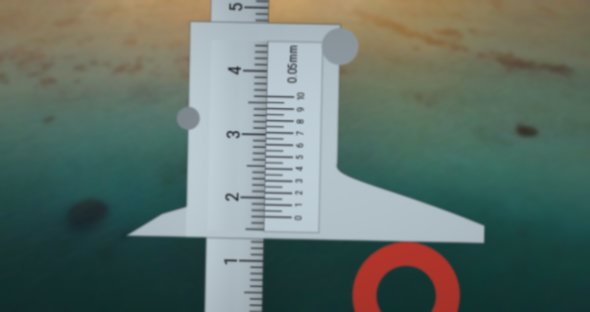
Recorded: 17.0 mm
